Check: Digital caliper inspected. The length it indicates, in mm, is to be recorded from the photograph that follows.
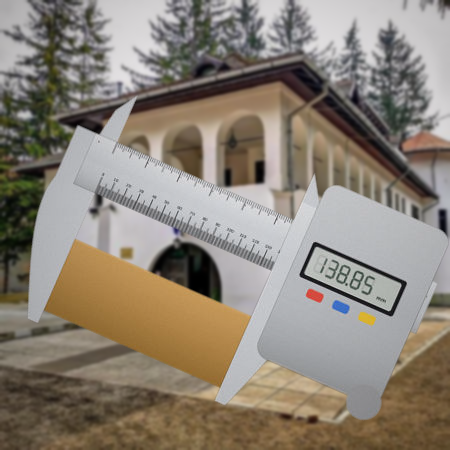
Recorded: 138.85 mm
